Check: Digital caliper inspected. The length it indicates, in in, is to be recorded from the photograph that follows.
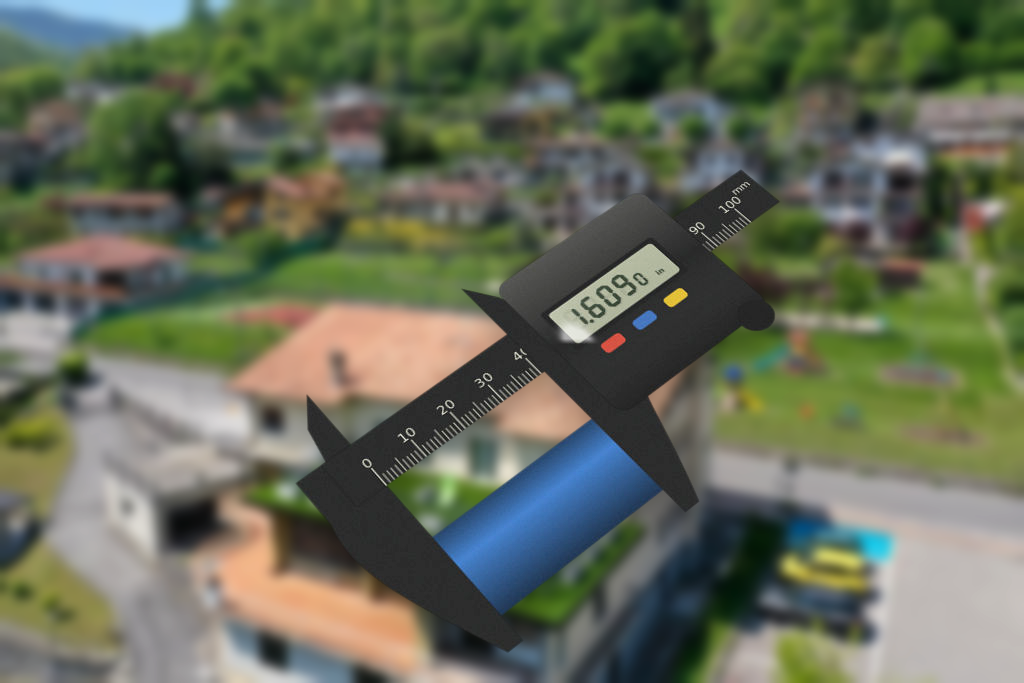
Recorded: 1.6090 in
